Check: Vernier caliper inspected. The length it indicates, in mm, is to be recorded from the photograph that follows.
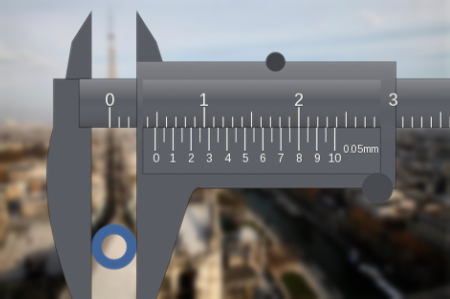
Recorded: 4.8 mm
